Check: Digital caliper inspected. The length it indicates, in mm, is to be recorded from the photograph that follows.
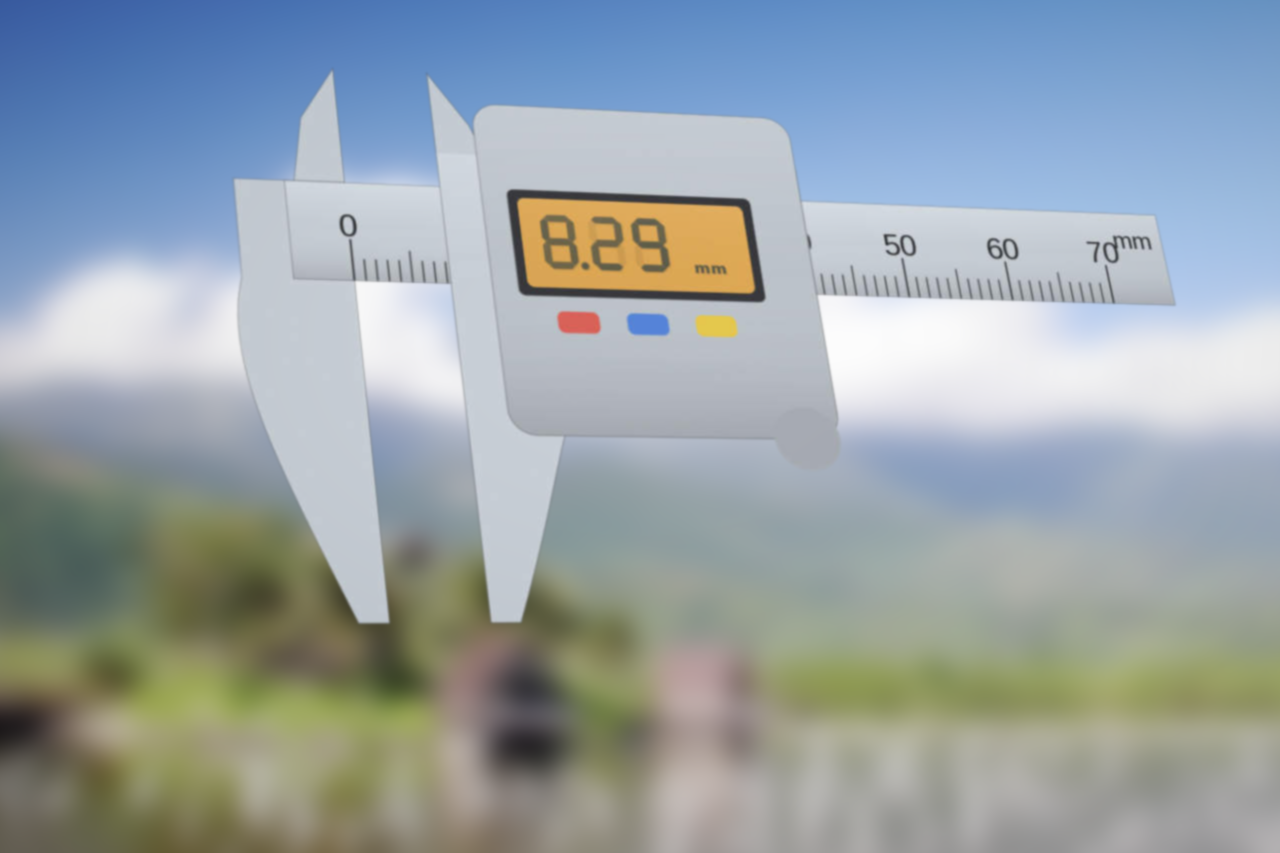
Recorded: 8.29 mm
